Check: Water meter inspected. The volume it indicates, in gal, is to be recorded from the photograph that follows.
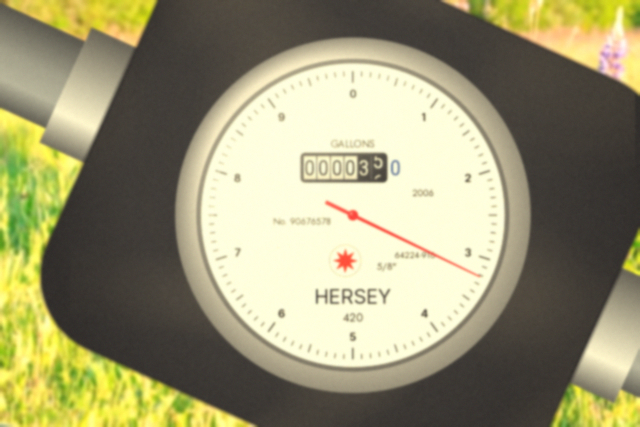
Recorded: 353.2 gal
